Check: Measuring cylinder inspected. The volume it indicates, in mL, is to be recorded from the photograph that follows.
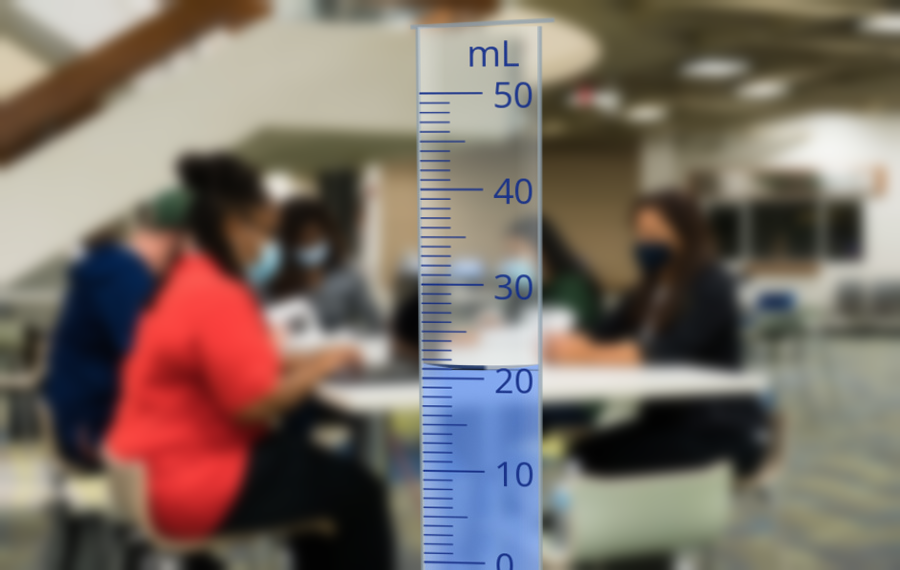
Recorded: 21 mL
